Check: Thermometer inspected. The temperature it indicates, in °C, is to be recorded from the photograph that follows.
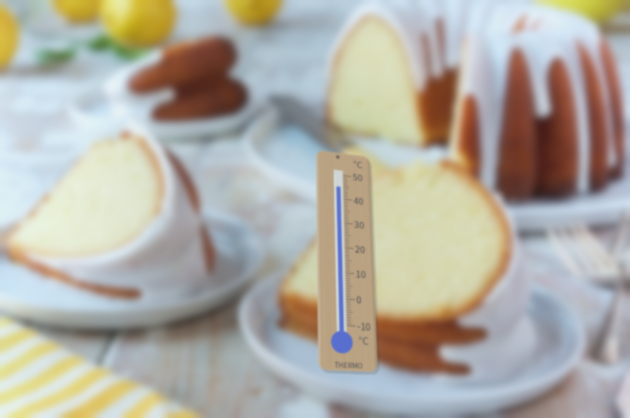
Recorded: 45 °C
